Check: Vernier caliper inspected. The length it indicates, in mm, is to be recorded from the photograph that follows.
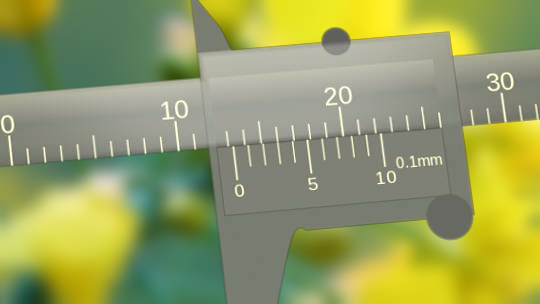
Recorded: 13.3 mm
